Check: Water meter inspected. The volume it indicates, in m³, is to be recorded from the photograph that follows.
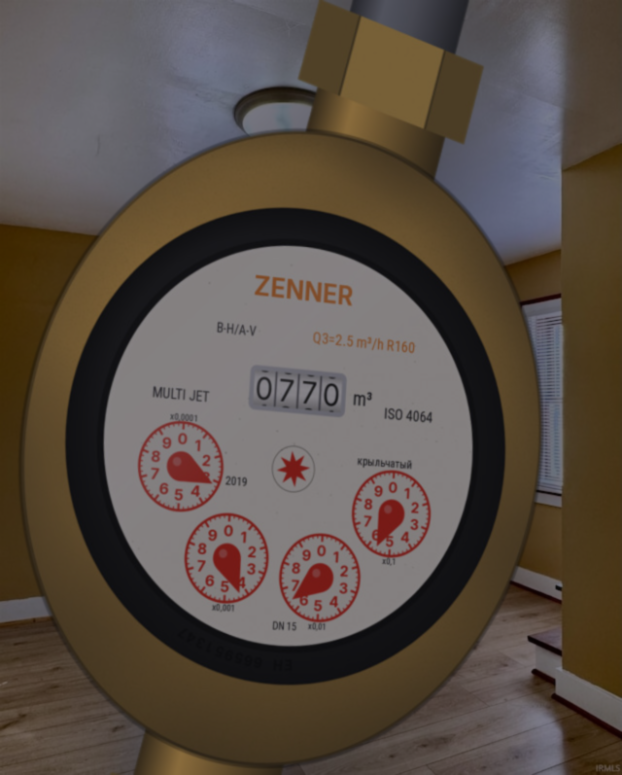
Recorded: 770.5643 m³
